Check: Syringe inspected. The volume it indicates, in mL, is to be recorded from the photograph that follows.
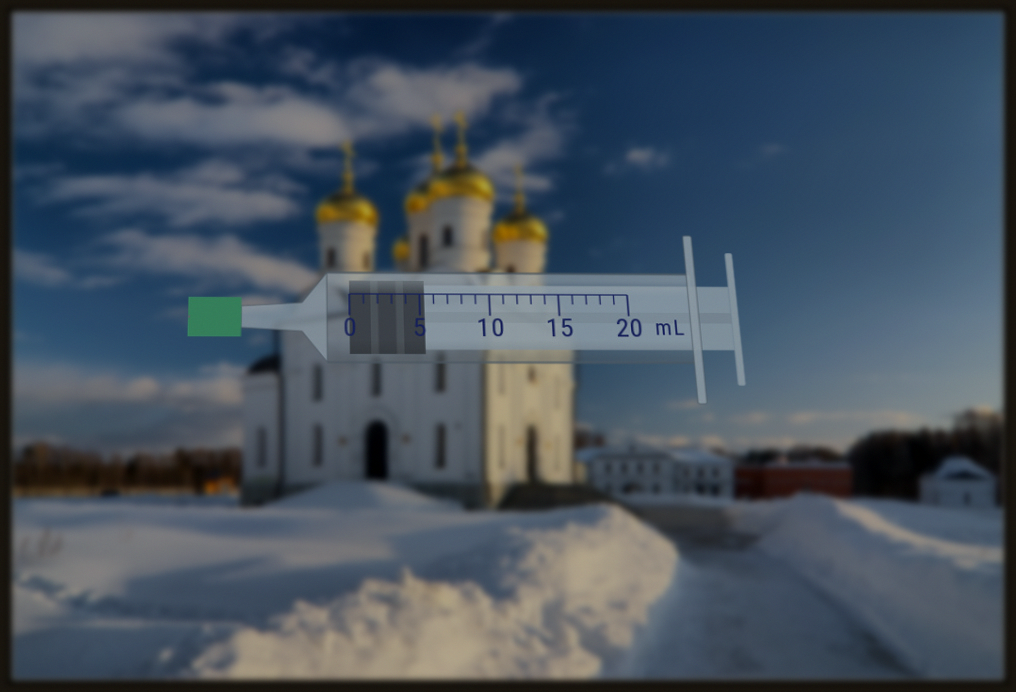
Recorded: 0 mL
